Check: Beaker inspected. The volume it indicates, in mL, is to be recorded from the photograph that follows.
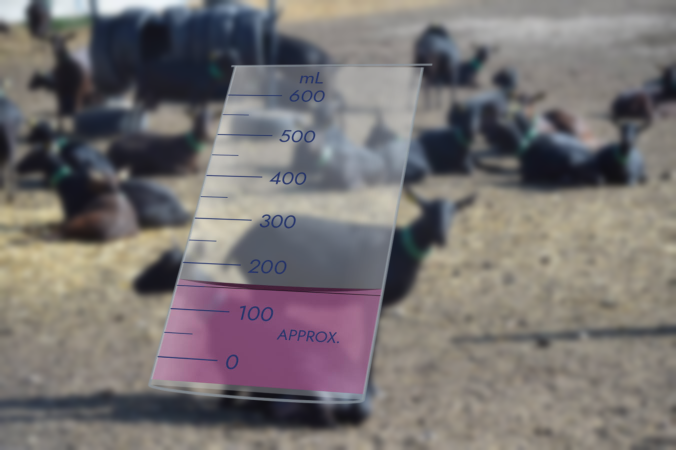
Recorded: 150 mL
